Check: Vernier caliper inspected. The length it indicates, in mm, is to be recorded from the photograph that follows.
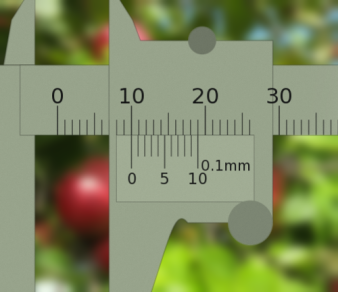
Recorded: 10.0 mm
